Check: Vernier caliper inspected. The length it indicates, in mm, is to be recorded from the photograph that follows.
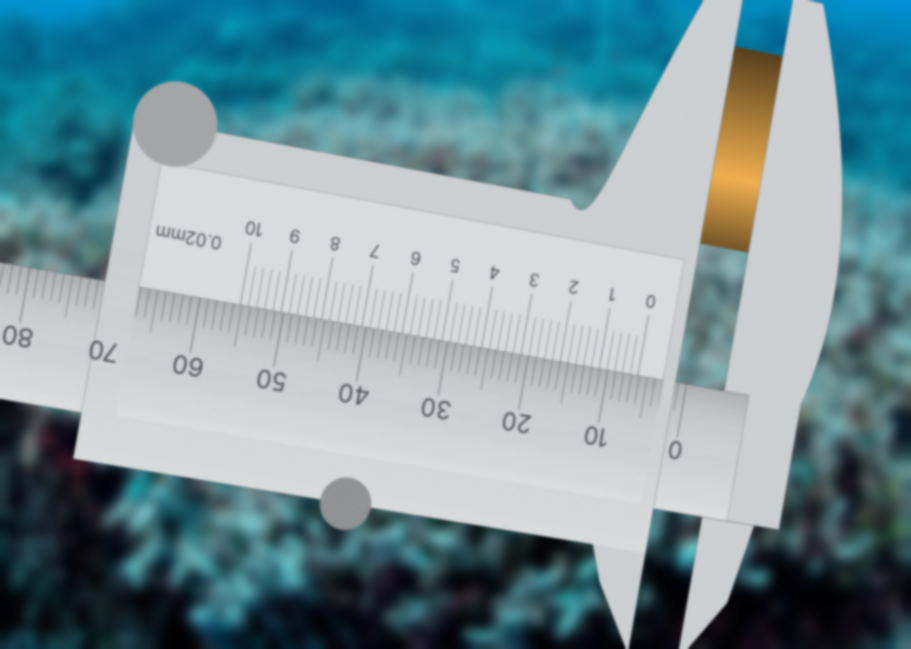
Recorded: 6.2 mm
